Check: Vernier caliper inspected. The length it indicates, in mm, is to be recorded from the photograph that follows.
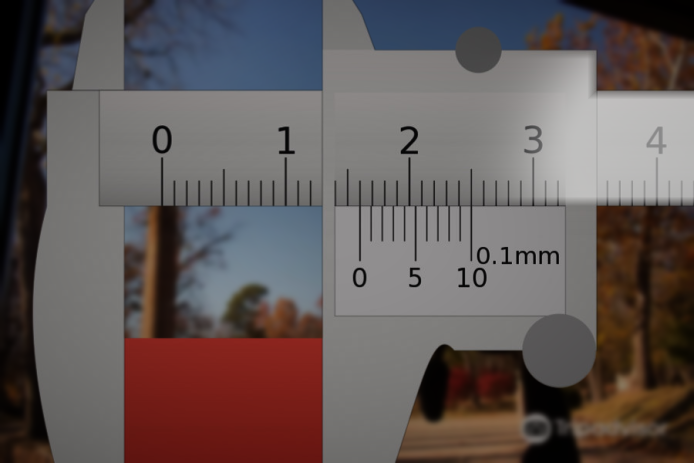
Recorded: 16.0 mm
